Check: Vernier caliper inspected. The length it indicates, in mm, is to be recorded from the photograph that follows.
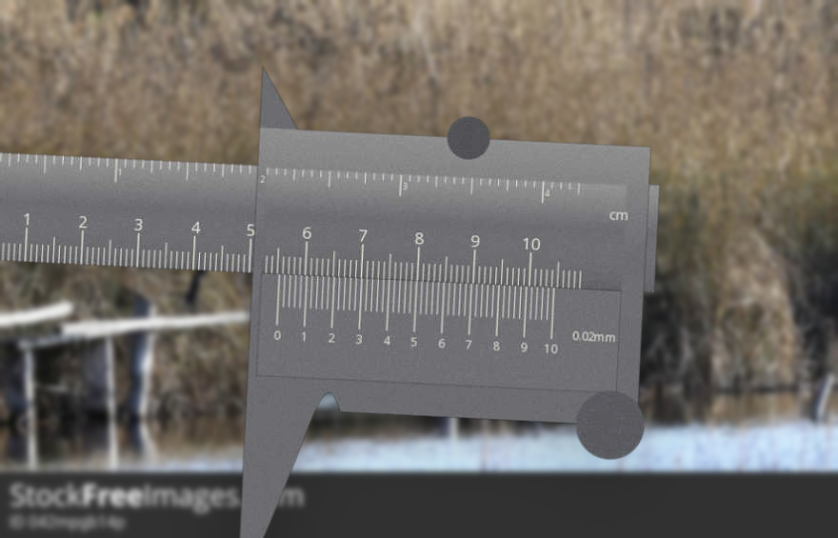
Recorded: 55.4 mm
